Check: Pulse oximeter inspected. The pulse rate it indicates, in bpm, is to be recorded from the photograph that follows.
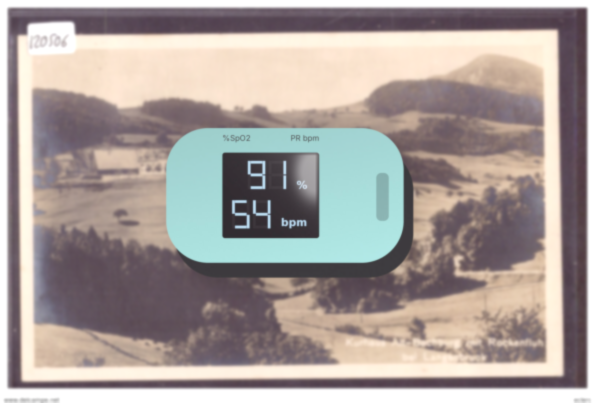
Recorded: 54 bpm
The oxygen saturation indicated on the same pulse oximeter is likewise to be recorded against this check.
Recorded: 91 %
